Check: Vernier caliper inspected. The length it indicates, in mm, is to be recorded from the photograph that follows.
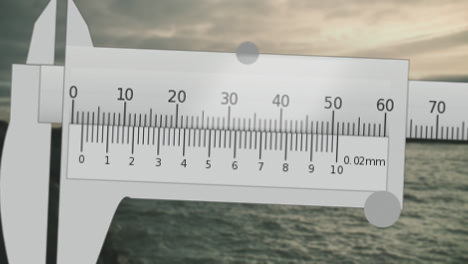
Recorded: 2.0 mm
